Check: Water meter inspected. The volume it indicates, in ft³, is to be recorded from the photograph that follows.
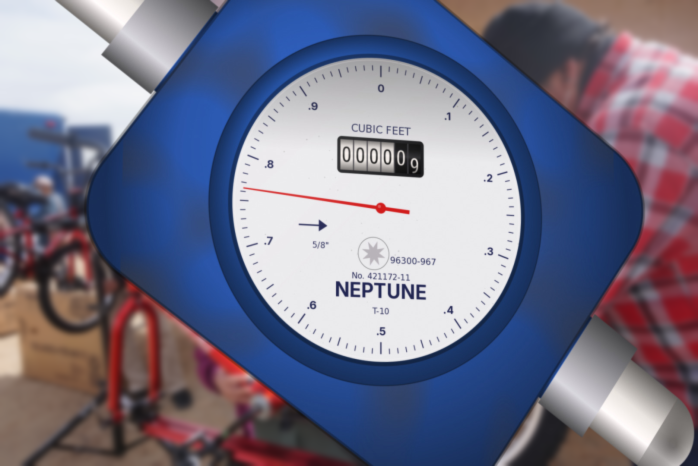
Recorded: 8.76 ft³
